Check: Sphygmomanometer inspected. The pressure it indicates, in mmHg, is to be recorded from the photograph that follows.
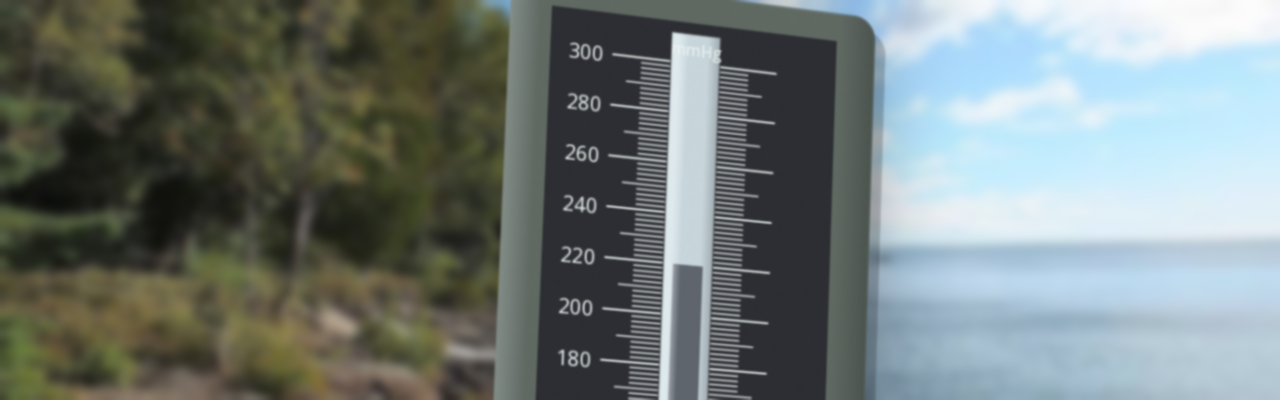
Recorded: 220 mmHg
